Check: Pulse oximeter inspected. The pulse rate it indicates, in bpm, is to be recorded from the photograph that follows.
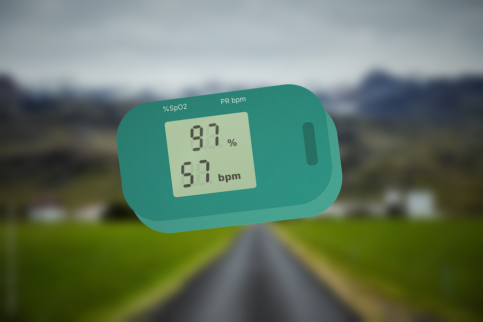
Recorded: 57 bpm
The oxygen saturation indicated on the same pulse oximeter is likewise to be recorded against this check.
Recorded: 97 %
